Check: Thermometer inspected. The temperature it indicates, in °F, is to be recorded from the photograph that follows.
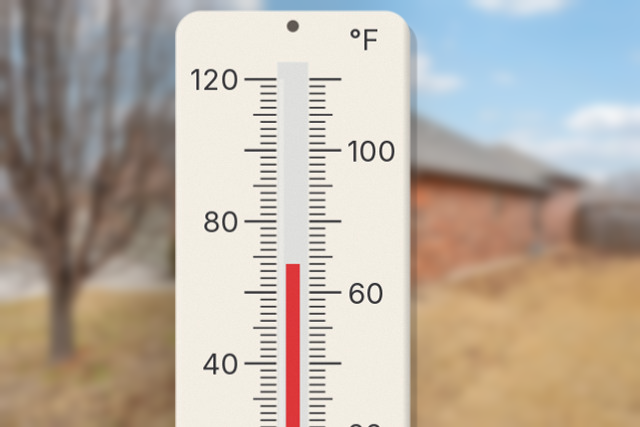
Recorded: 68 °F
